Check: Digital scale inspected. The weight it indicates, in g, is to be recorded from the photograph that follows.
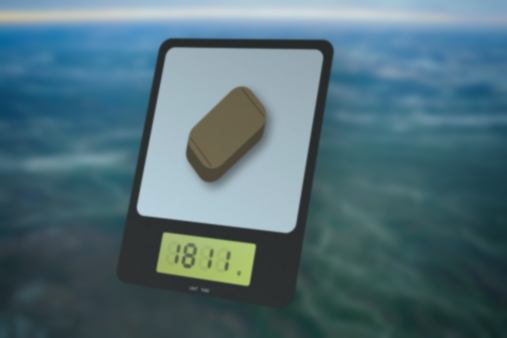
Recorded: 1811 g
